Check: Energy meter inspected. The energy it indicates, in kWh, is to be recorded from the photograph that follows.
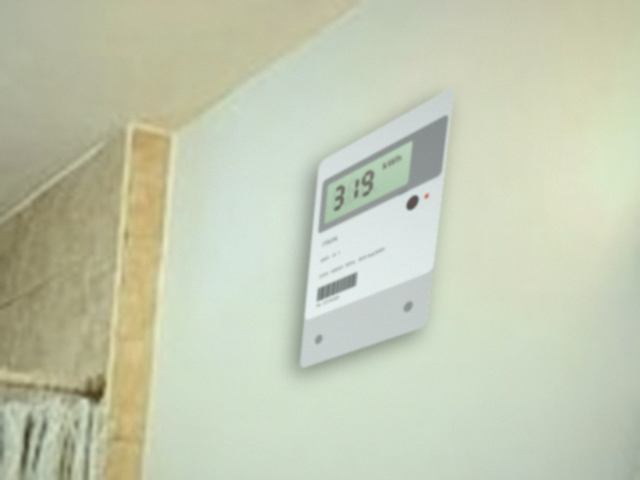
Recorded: 319 kWh
